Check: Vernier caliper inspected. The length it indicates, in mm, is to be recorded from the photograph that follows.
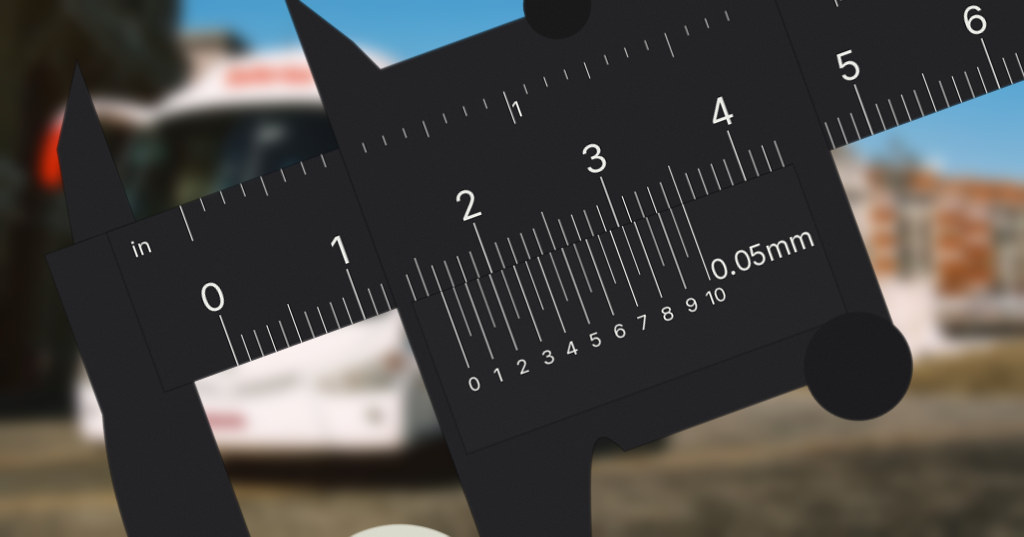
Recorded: 16.0 mm
